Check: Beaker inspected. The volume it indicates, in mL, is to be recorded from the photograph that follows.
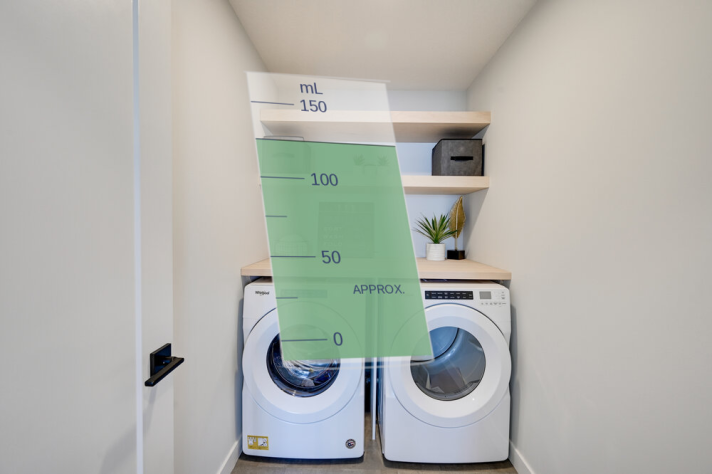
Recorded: 125 mL
